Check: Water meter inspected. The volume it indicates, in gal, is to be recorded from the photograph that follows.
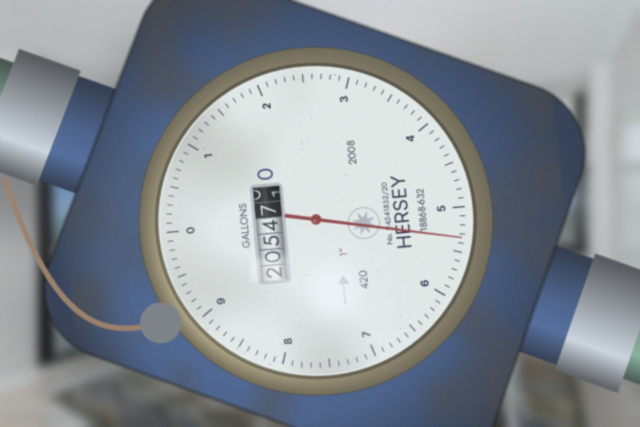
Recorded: 2054705.3 gal
